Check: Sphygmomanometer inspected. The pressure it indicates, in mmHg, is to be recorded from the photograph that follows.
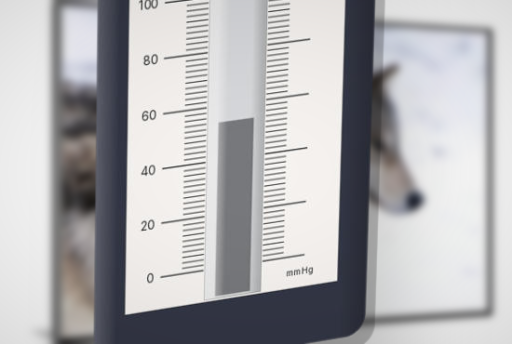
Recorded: 54 mmHg
